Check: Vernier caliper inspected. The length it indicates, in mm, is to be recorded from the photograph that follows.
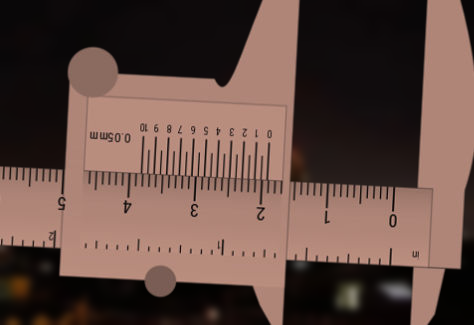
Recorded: 19.2 mm
